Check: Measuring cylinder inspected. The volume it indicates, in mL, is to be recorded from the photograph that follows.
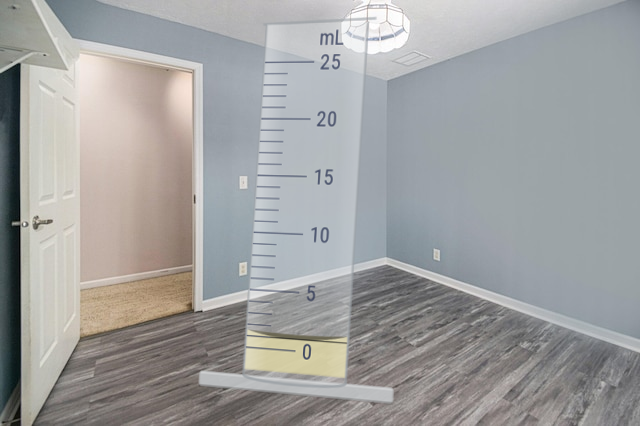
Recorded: 1 mL
